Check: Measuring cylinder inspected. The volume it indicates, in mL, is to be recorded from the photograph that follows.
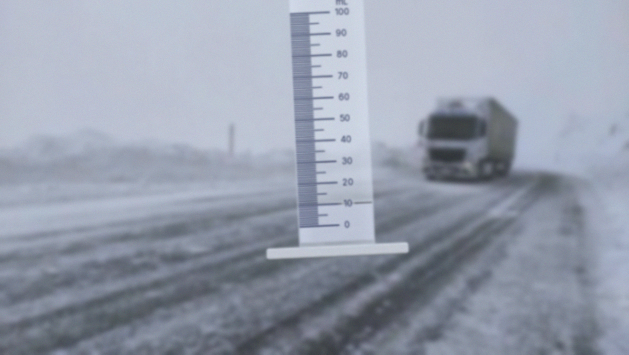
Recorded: 10 mL
